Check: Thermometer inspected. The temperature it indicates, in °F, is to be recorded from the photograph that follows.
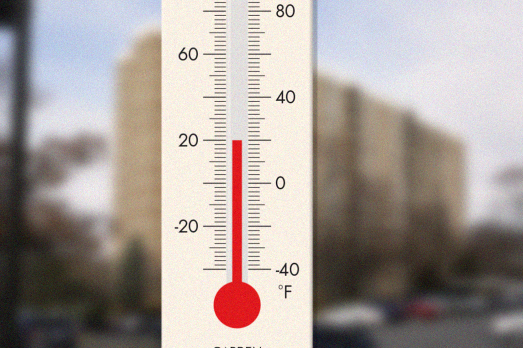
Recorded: 20 °F
